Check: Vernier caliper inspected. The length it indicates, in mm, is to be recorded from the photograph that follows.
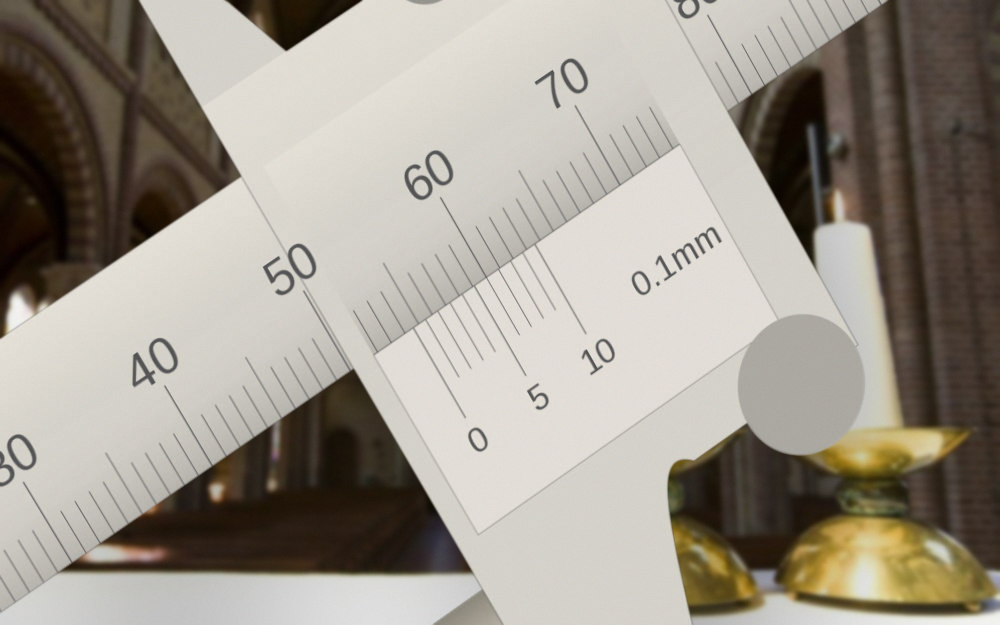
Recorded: 54.6 mm
